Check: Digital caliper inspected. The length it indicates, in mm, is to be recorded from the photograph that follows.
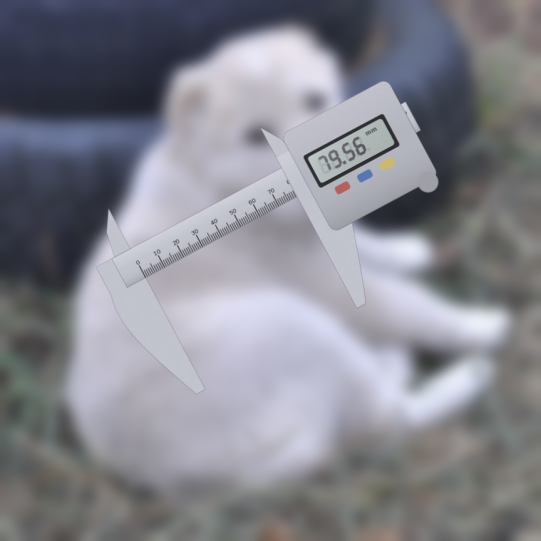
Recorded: 79.56 mm
